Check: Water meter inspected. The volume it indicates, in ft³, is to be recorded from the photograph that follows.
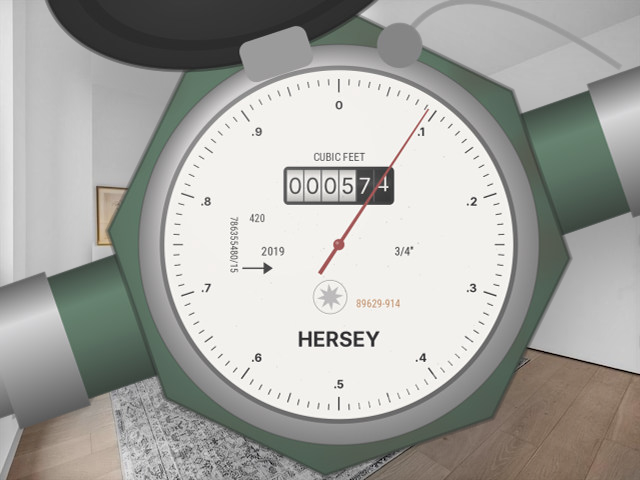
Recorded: 574.09 ft³
